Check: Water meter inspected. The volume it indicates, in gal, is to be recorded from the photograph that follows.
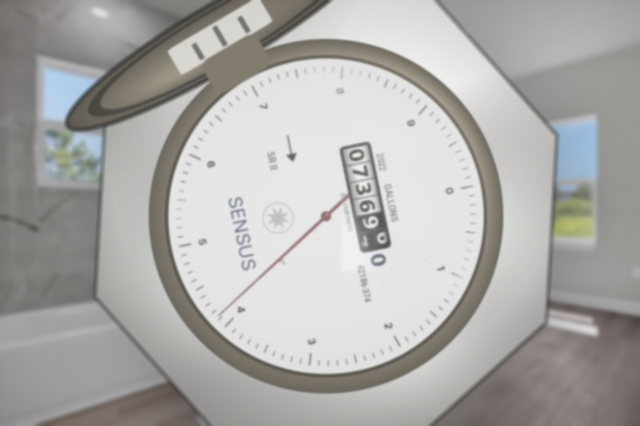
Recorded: 736964.1 gal
